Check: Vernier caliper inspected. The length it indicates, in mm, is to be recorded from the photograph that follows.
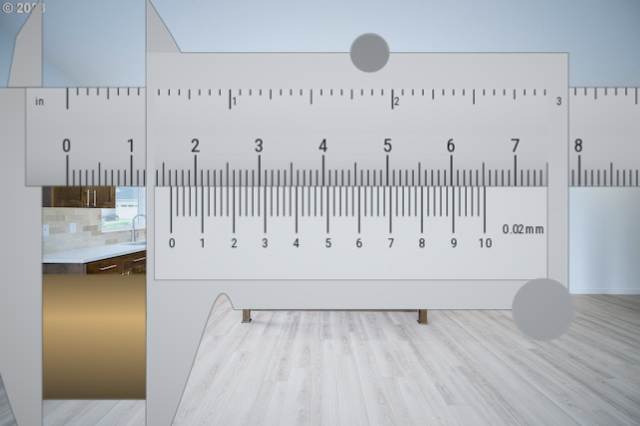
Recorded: 16.2 mm
